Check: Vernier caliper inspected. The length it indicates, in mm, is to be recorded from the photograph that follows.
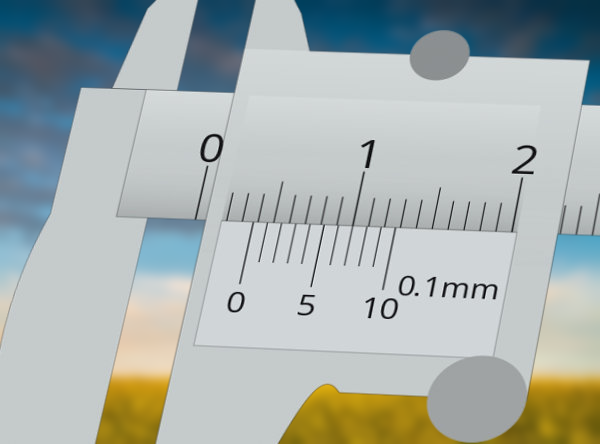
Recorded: 3.7 mm
